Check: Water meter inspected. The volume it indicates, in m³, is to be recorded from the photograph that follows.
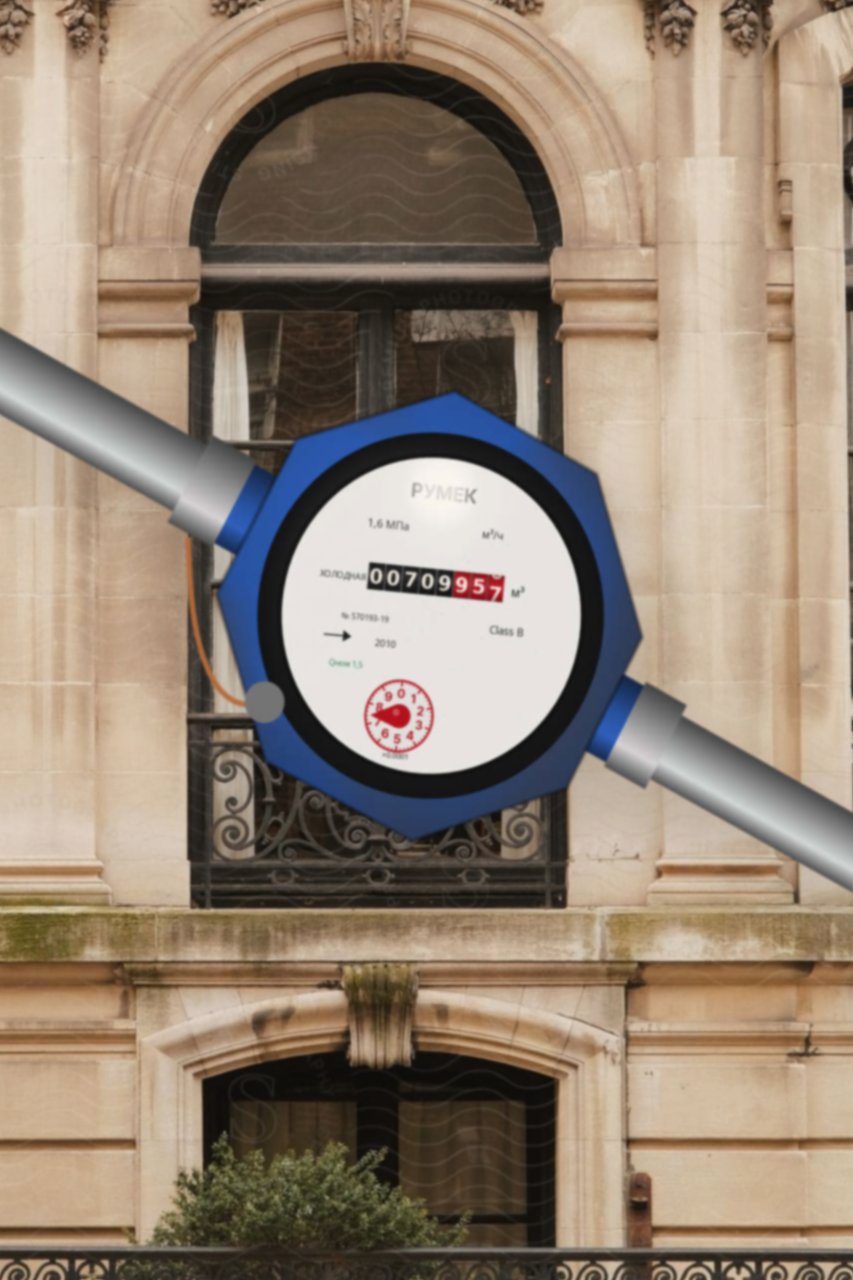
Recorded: 709.9567 m³
